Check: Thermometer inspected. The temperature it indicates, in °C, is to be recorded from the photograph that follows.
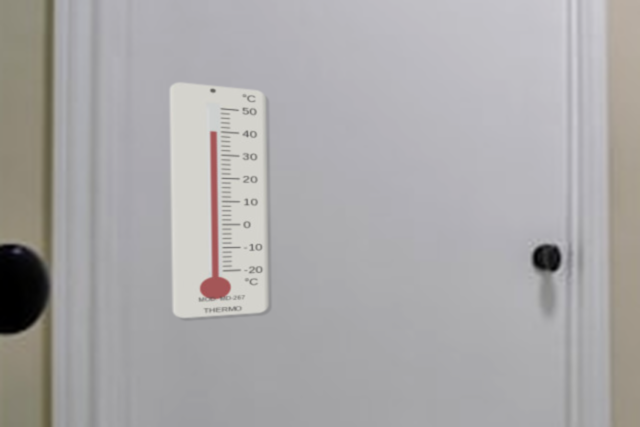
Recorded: 40 °C
